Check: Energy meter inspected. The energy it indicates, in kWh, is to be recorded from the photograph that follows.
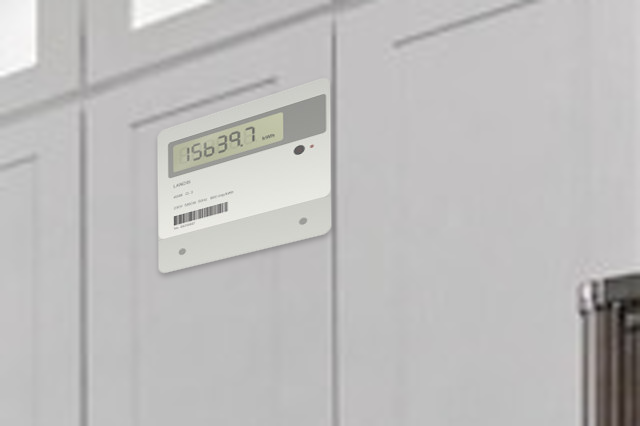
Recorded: 15639.7 kWh
